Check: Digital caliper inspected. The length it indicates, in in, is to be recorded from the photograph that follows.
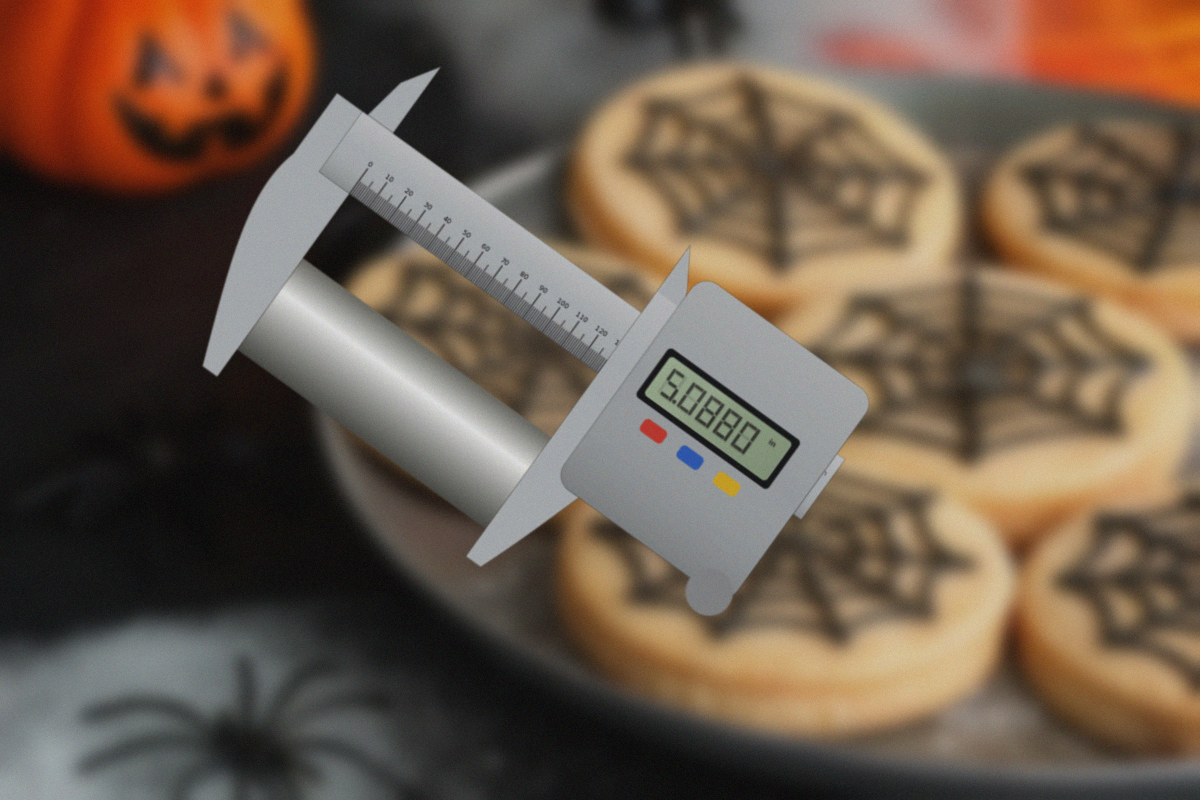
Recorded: 5.0880 in
